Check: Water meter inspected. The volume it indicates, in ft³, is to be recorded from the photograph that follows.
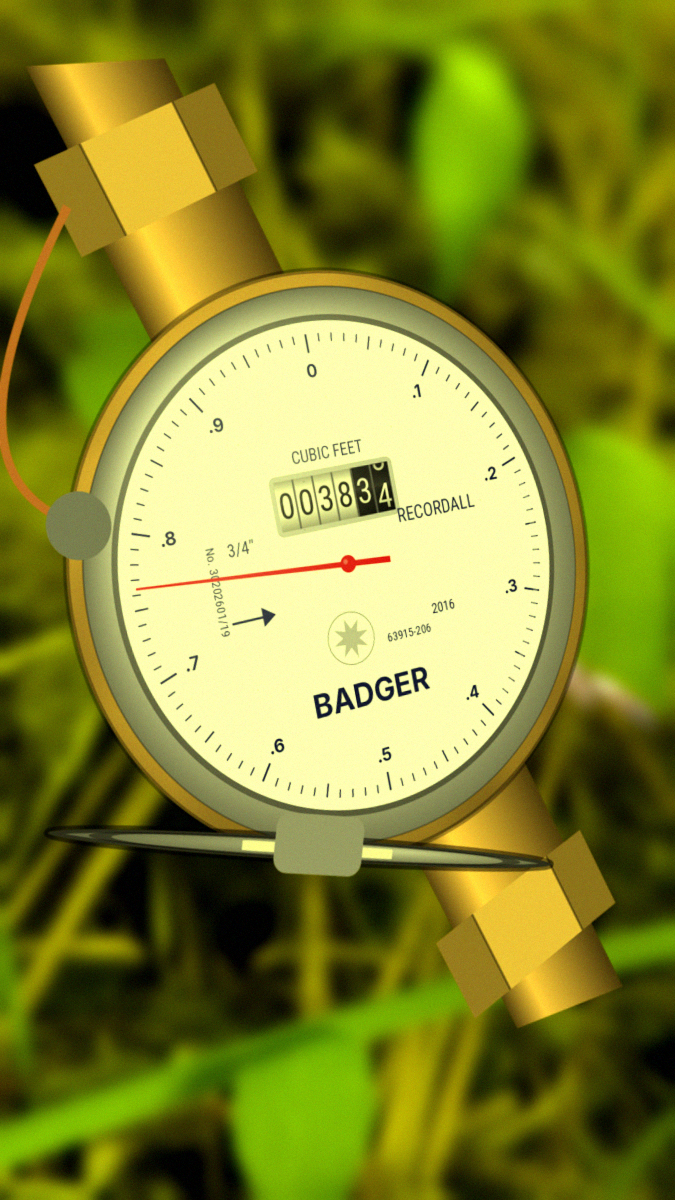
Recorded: 3833.76 ft³
